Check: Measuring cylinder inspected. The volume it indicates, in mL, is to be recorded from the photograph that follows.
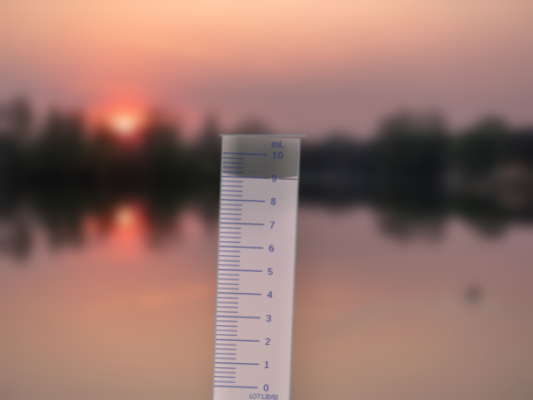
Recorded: 9 mL
